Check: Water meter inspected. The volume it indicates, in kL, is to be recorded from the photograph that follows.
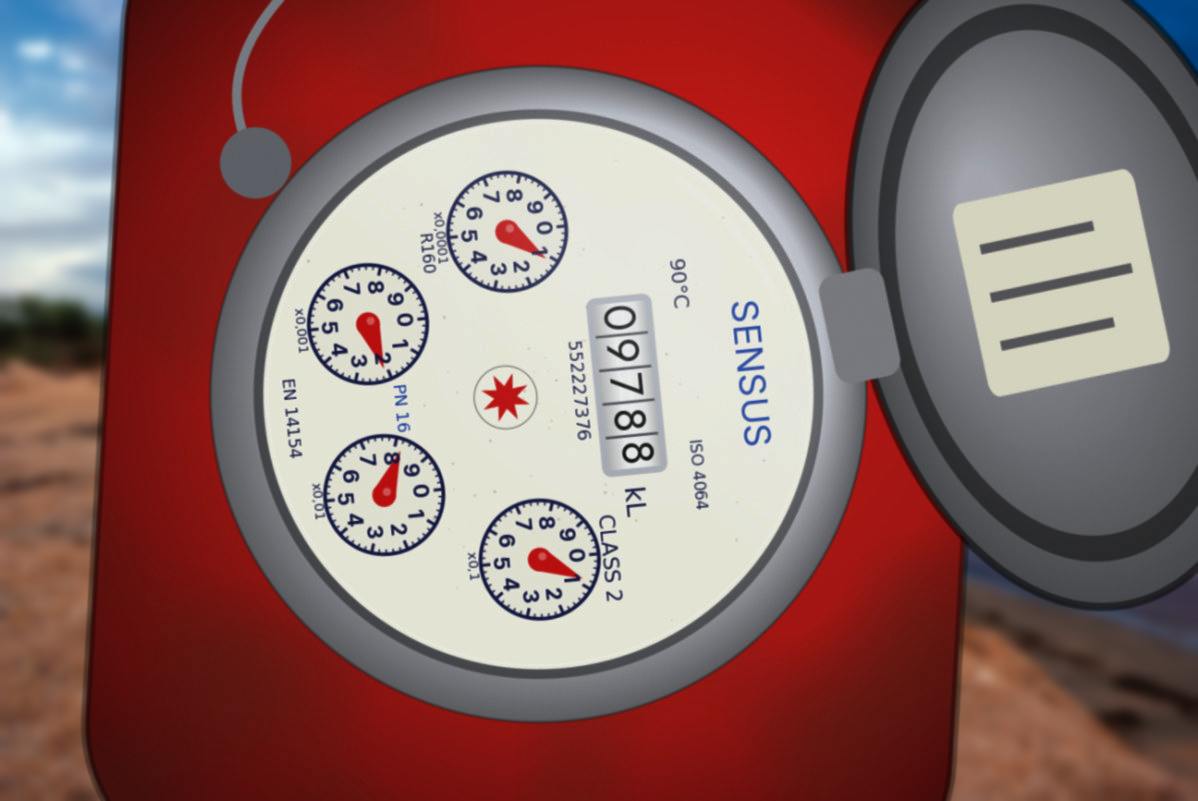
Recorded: 9788.0821 kL
